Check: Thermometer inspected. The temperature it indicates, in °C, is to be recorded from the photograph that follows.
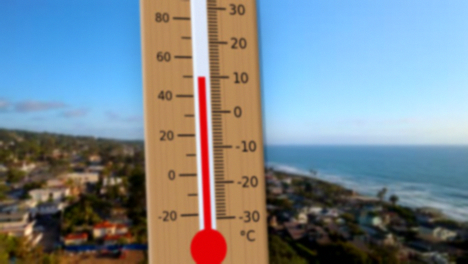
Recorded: 10 °C
